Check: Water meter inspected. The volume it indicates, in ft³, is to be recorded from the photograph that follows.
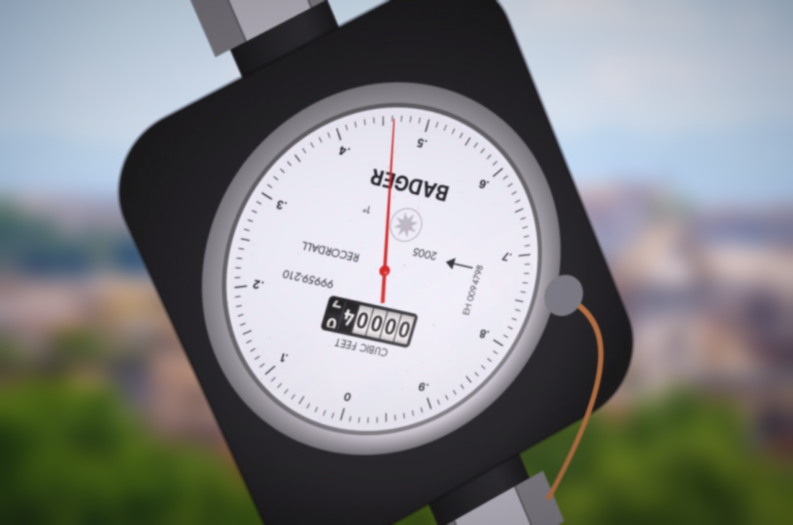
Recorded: 46.46 ft³
